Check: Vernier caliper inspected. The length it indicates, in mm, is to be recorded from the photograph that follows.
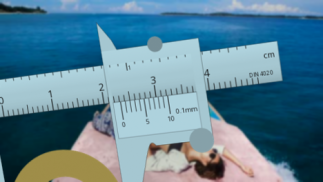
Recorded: 23.2 mm
